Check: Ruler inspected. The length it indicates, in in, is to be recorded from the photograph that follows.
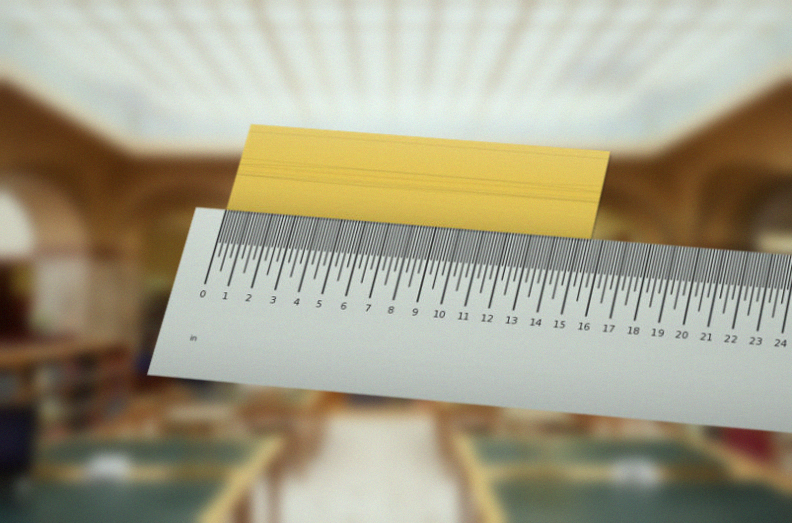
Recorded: 15.5 in
